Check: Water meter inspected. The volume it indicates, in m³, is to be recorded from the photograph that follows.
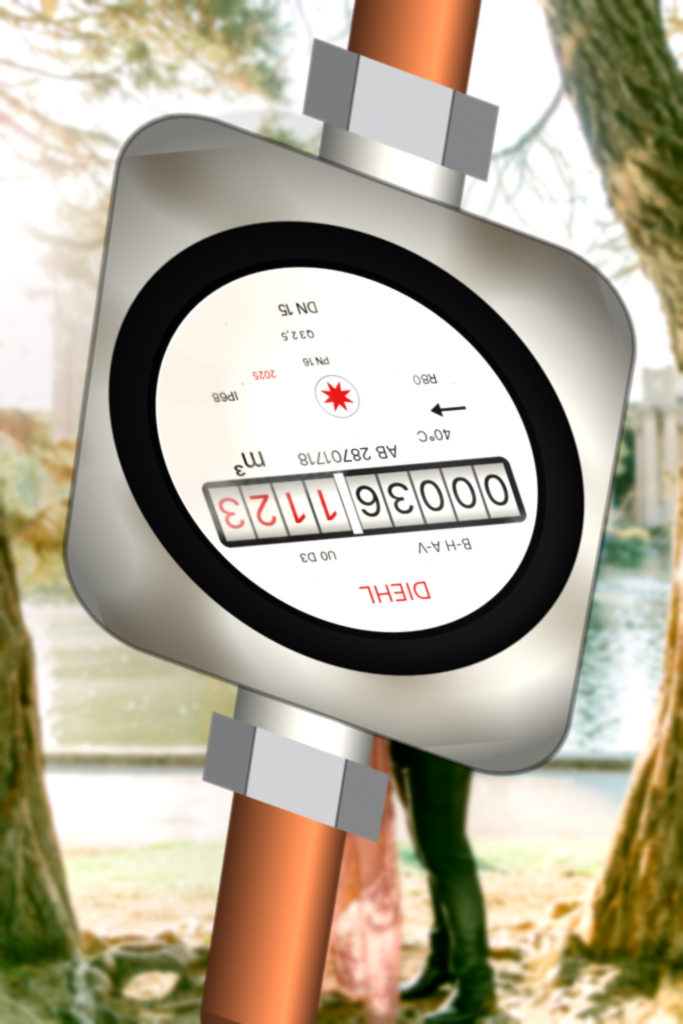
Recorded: 36.1123 m³
